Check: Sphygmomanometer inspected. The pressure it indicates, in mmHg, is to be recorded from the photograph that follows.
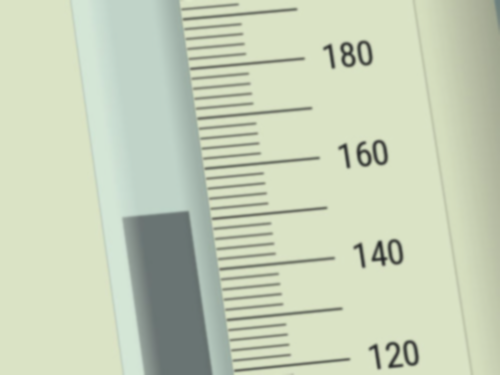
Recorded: 152 mmHg
